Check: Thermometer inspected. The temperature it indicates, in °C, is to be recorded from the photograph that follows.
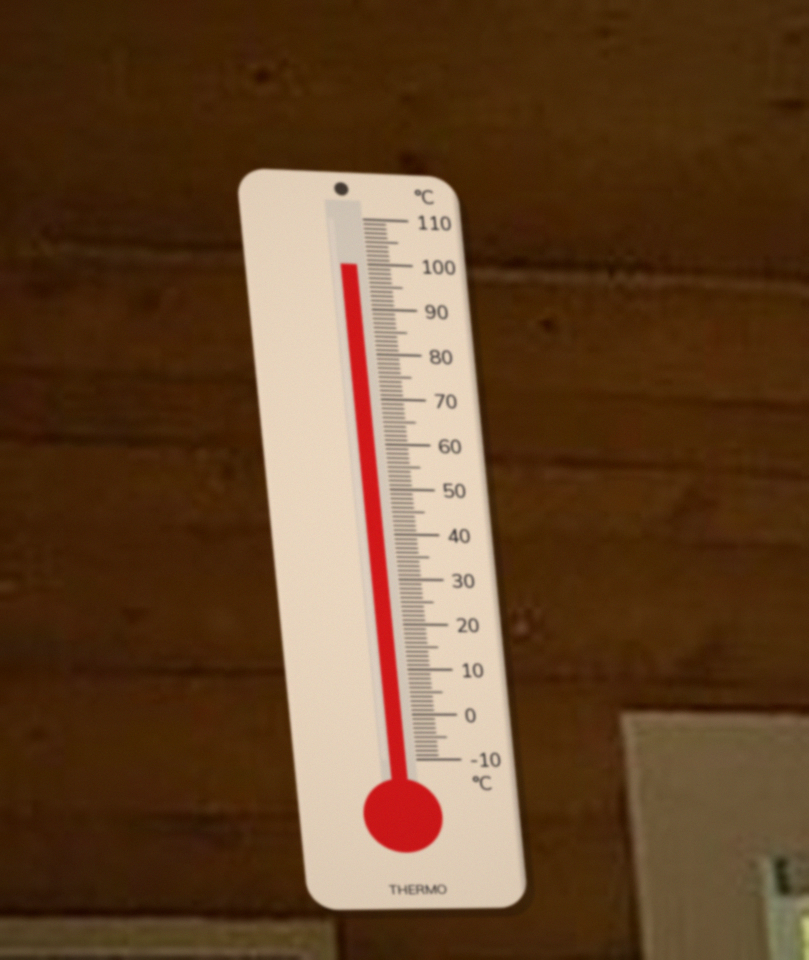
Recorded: 100 °C
